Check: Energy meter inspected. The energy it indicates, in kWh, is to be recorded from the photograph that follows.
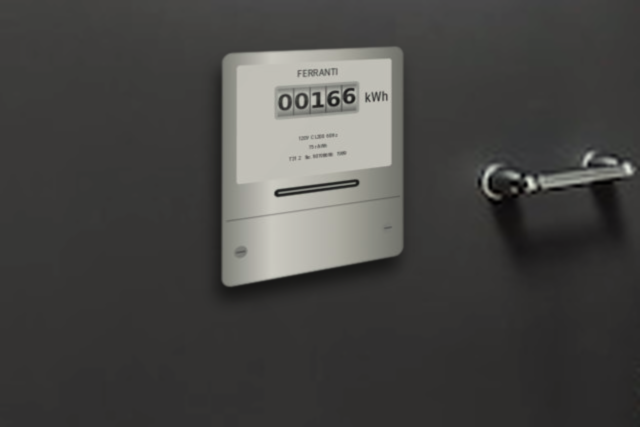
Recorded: 166 kWh
